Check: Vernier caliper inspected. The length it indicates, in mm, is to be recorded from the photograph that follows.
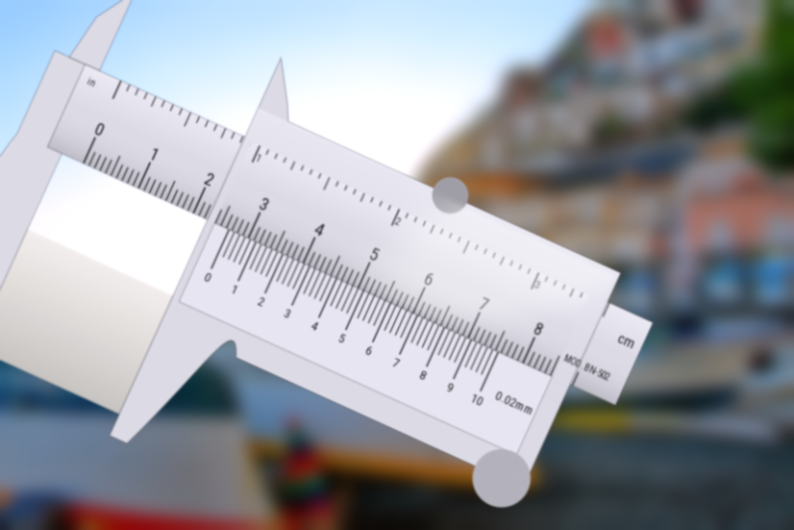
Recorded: 26.5 mm
